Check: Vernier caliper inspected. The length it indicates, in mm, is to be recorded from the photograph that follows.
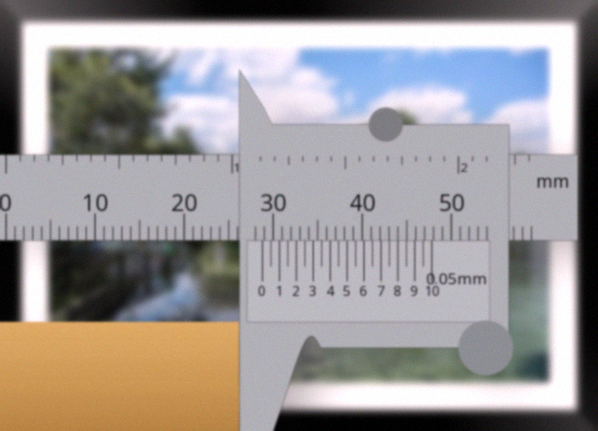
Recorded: 28.8 mm
